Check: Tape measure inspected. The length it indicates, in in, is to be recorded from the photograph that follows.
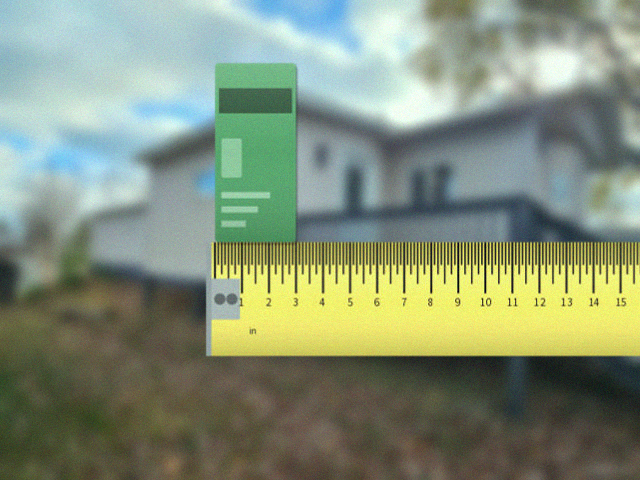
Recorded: 3 in
